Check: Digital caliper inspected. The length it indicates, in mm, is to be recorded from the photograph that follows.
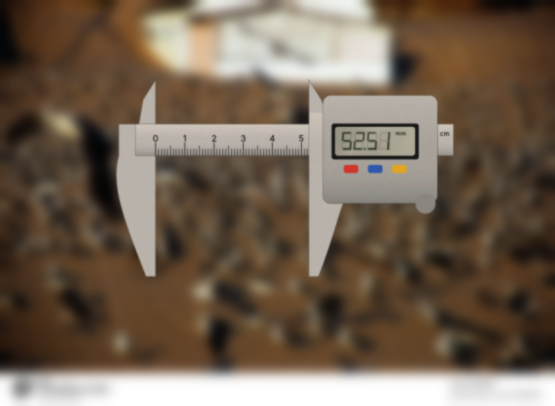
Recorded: 52.51 mm
